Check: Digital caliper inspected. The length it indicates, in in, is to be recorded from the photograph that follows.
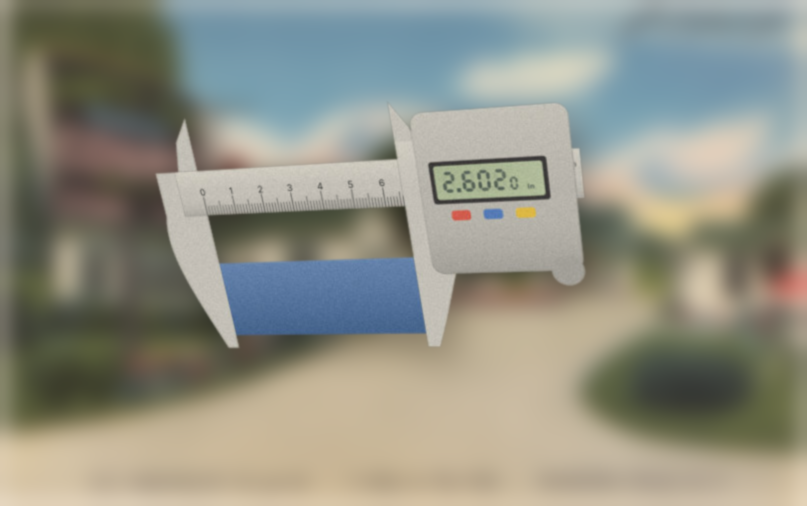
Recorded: 2.6020 in
